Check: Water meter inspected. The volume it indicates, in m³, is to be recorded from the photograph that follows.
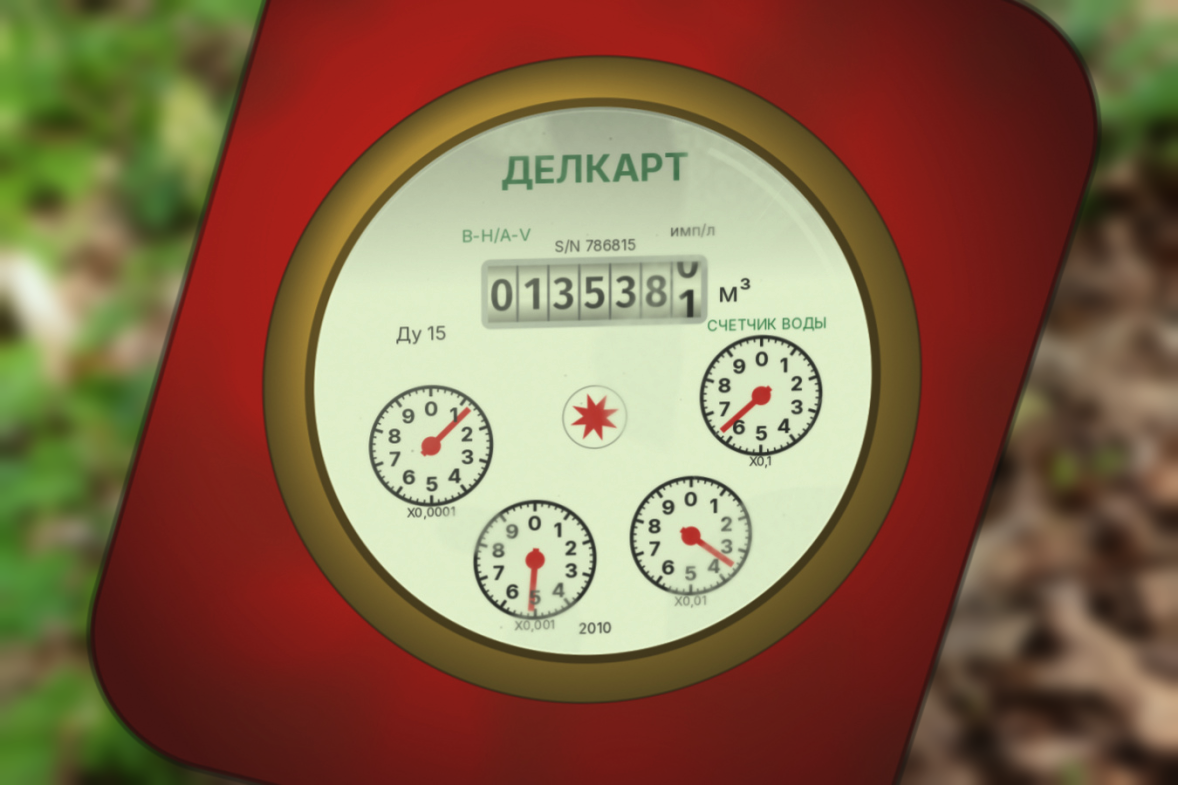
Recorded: 135380.6351 m³
